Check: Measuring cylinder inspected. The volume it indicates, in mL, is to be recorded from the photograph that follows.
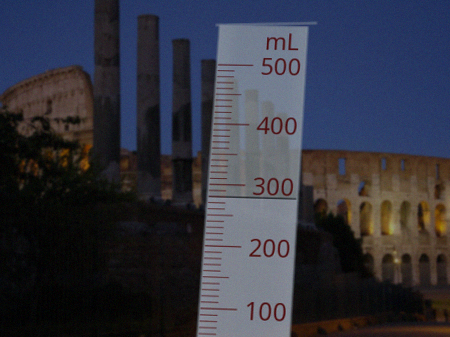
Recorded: 280 mL
